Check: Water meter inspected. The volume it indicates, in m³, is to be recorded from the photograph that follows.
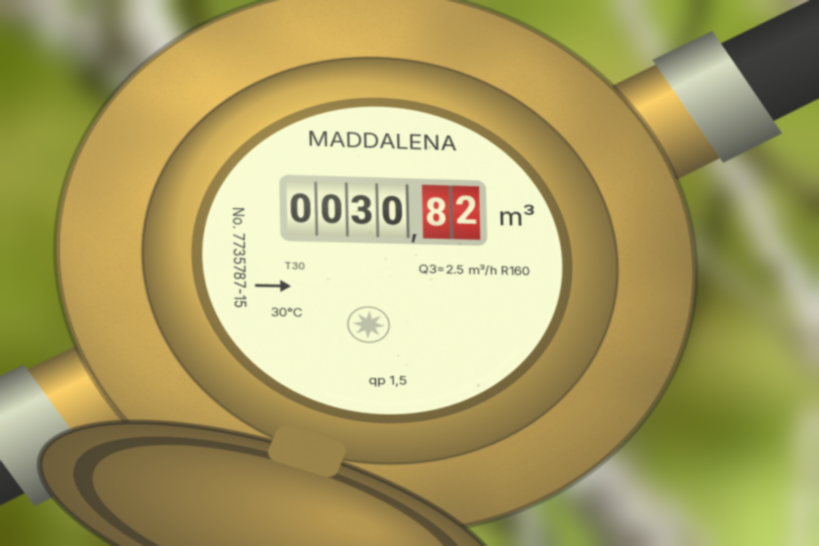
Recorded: 30.82 m³
